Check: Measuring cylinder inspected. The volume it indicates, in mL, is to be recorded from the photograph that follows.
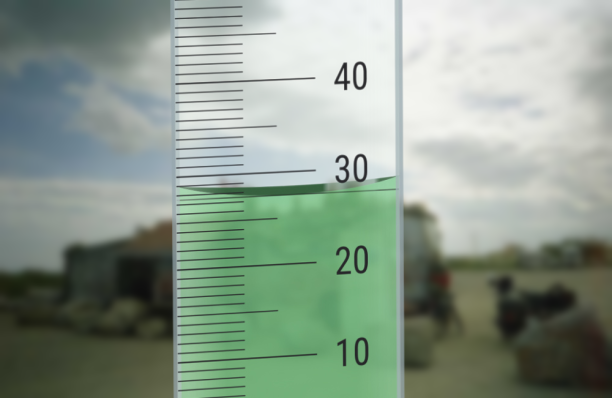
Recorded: 27.5 mL
